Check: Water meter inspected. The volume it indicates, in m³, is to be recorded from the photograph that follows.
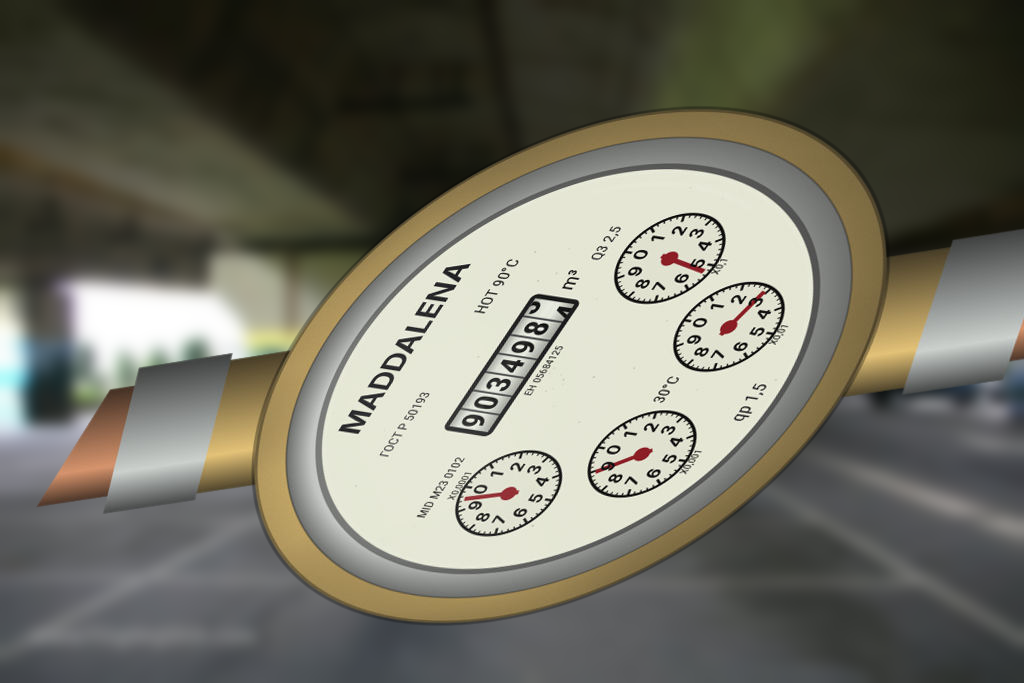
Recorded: 9034983.5289 m³
